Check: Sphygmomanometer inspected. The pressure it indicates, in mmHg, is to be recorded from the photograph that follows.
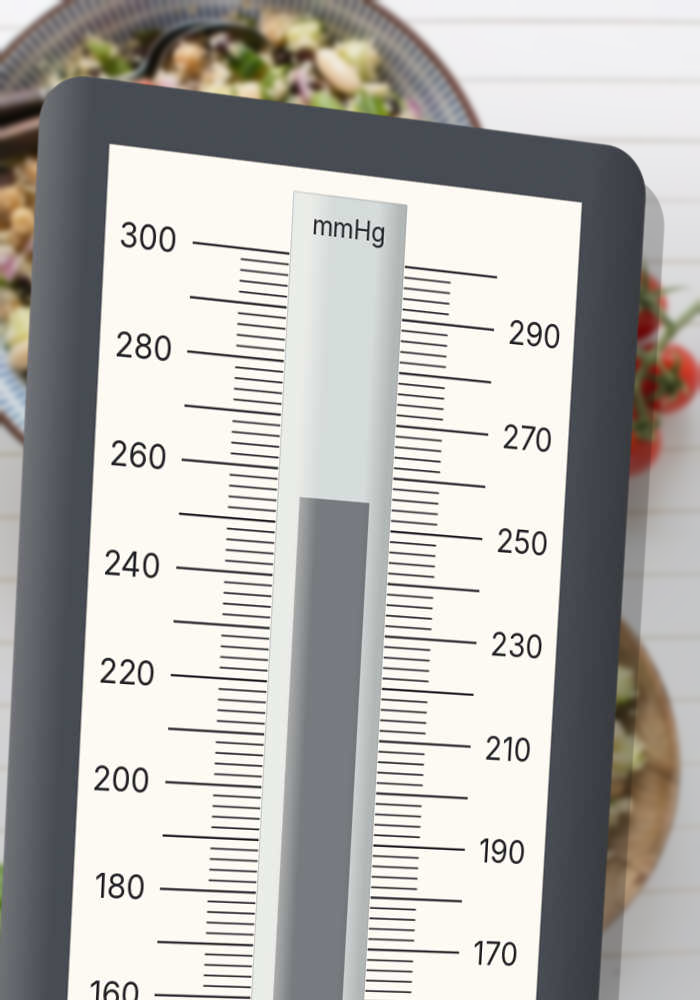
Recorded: 255 mmHg
